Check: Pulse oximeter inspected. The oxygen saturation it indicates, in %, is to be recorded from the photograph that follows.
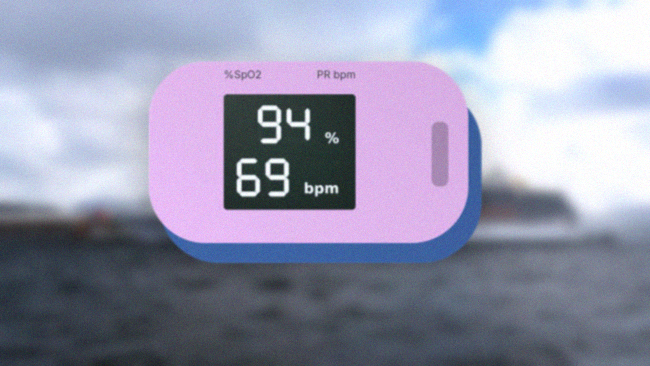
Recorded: 94 %
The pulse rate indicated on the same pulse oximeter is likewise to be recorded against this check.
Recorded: 69 bpm
